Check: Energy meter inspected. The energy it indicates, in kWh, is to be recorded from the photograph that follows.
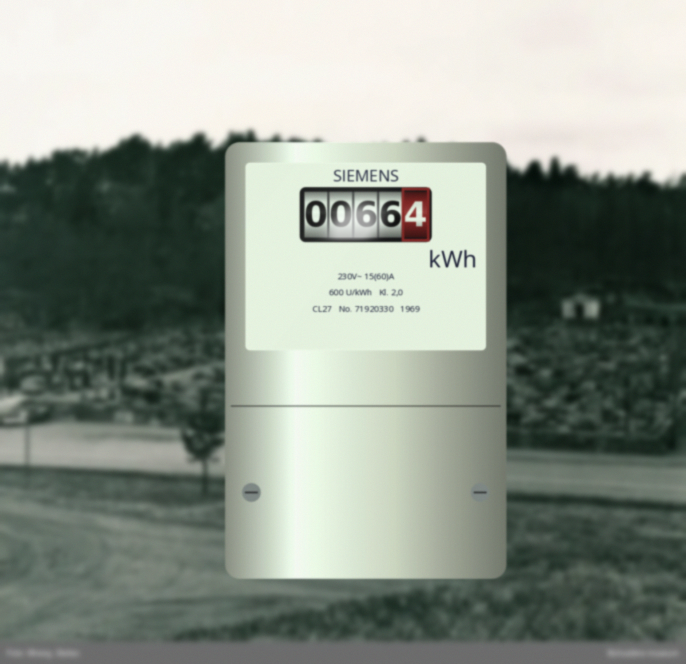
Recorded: 66.4 kWh
